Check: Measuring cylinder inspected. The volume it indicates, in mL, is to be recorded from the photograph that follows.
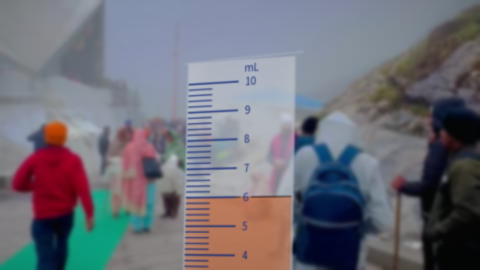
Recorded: 6 mL
